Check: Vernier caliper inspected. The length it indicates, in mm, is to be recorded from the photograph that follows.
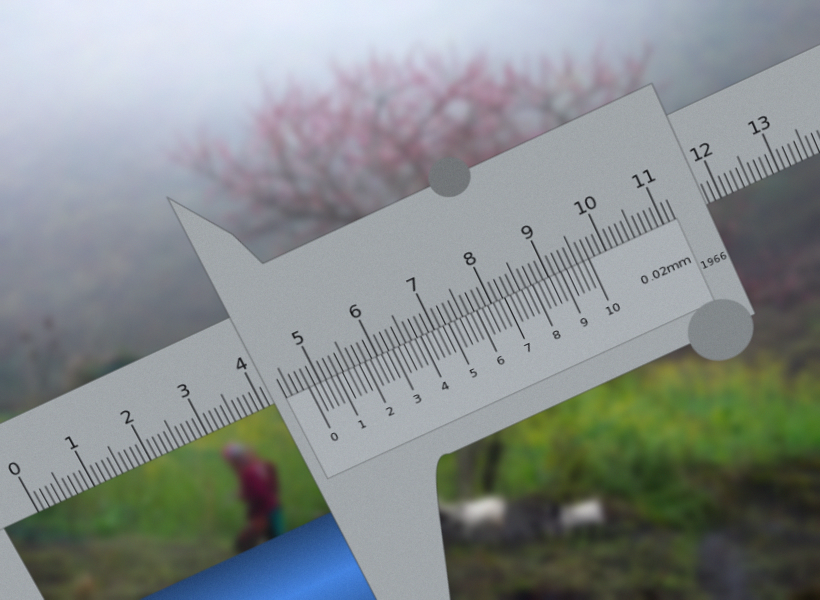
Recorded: 48.0 mm
